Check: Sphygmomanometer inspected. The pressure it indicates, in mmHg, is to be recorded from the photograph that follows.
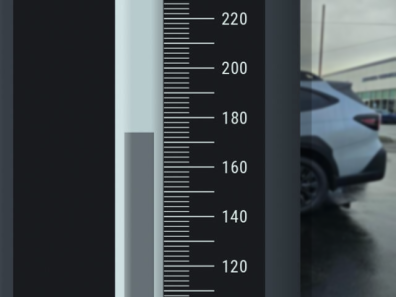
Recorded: 174 mmHg
